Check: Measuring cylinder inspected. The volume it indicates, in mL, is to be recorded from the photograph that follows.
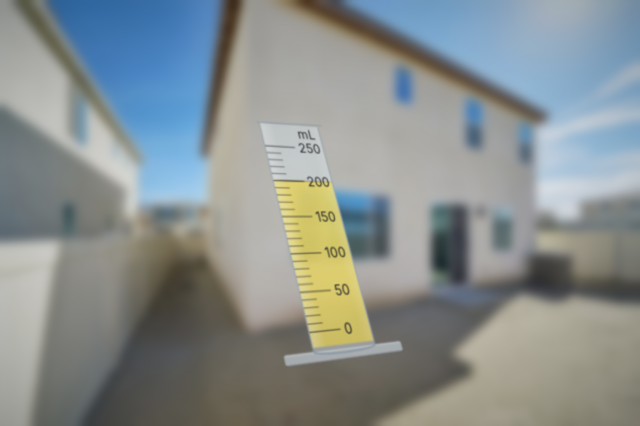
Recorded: 200 mL
